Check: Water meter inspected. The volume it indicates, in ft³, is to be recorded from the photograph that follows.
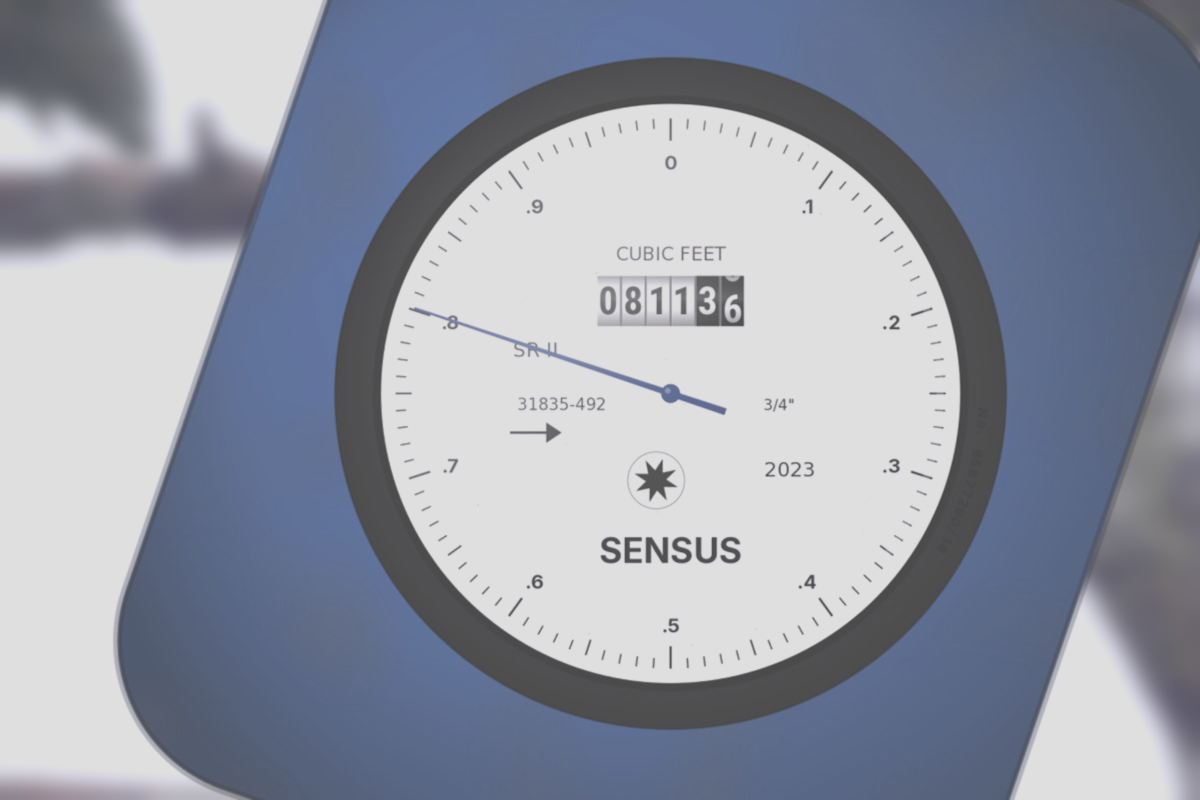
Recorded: 81135.80 ft³
